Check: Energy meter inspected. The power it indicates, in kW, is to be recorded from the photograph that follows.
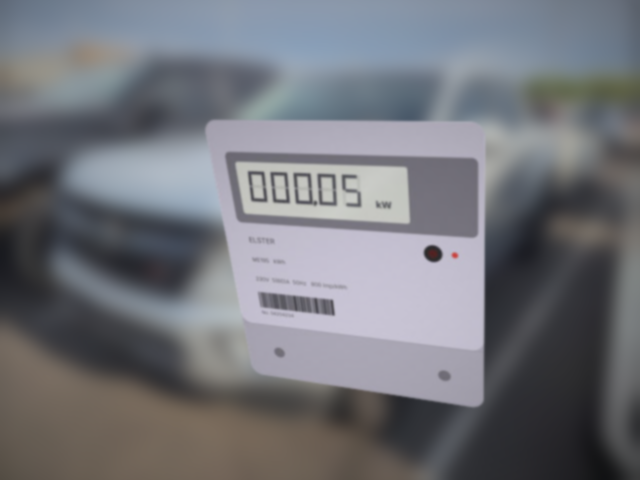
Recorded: 0.05 kW
